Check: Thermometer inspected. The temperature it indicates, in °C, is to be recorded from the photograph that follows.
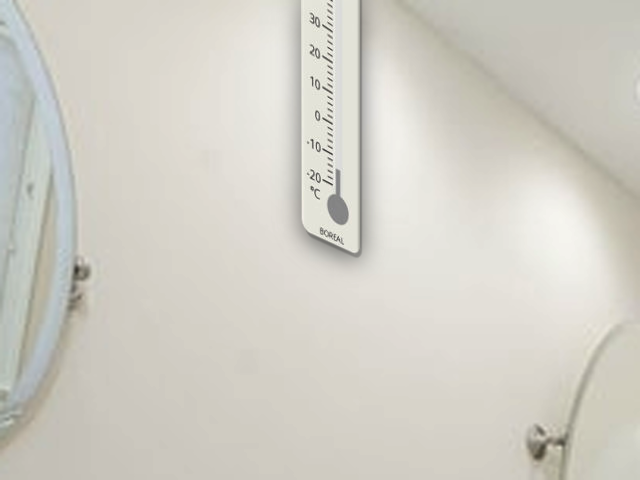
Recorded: -14 °C
